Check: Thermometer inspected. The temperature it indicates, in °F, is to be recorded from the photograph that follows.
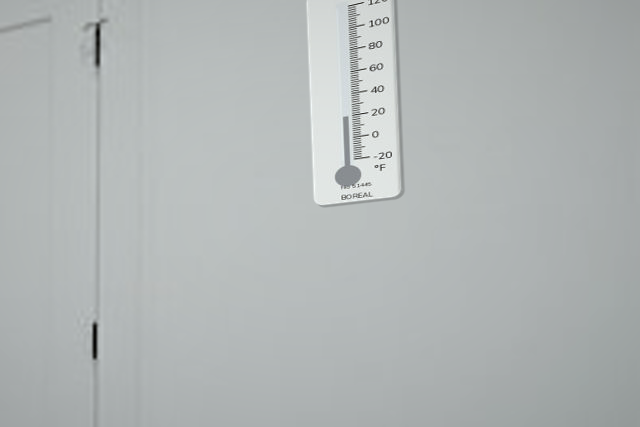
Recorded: 20 °F
